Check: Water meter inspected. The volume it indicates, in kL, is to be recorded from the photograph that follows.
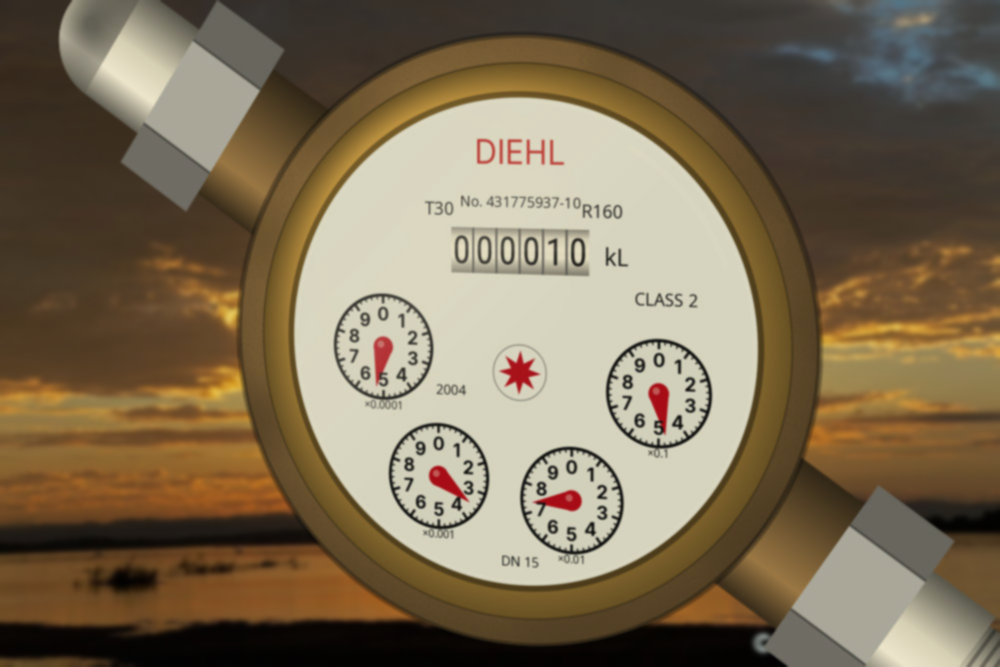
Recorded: 10.4735 kL
